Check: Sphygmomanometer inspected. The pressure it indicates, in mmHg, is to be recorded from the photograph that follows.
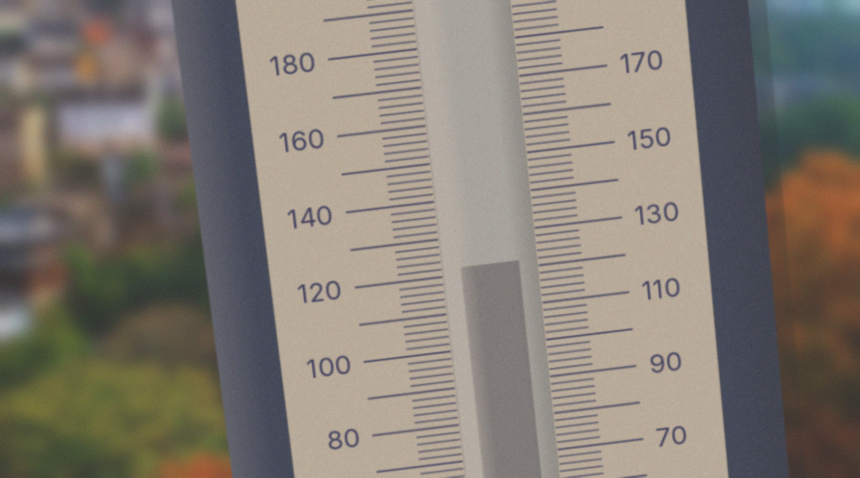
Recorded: 122 mmHg
